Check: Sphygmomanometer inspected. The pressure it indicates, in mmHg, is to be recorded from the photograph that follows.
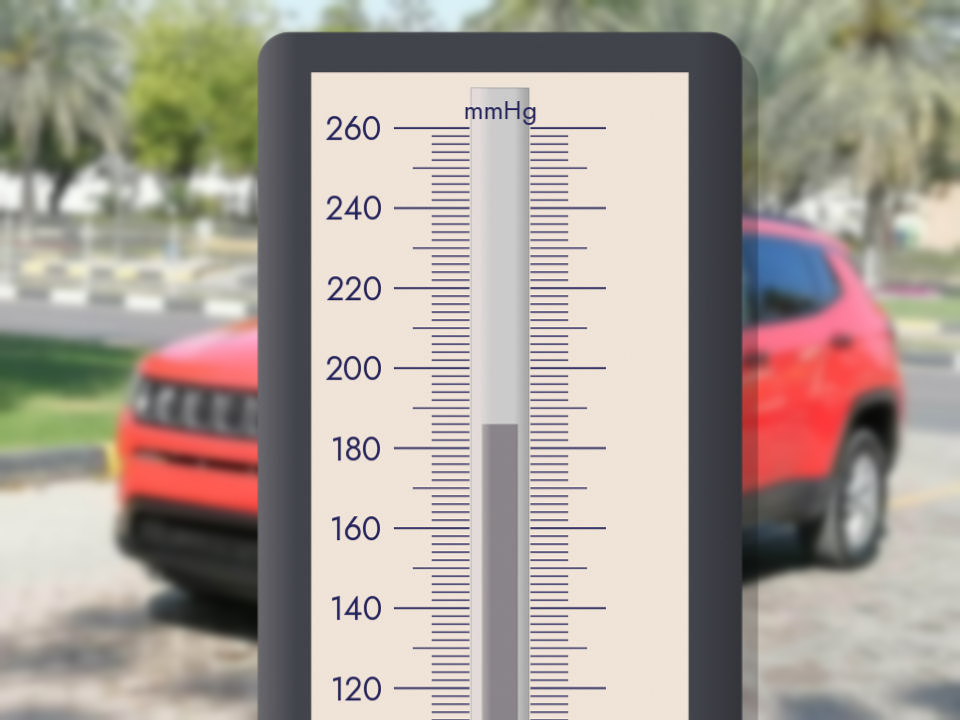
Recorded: 186 mmHg
